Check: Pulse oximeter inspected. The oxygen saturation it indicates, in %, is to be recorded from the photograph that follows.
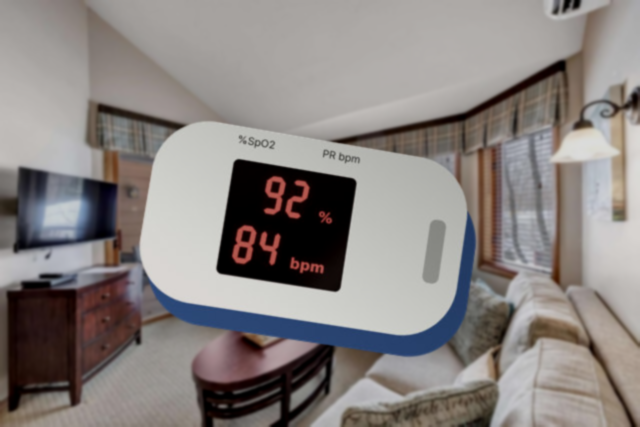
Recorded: 92 %
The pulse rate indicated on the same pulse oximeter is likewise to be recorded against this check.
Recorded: 84 bpm
